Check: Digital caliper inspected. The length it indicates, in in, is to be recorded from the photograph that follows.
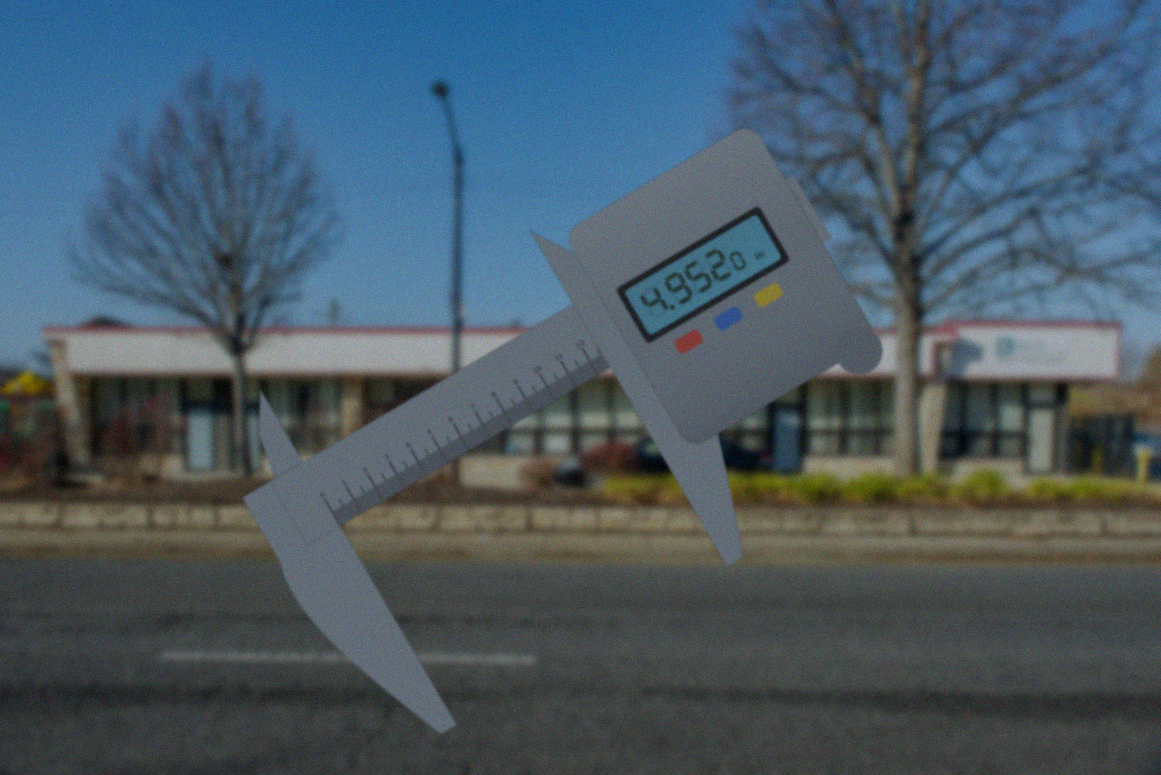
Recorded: 4.9520 in
